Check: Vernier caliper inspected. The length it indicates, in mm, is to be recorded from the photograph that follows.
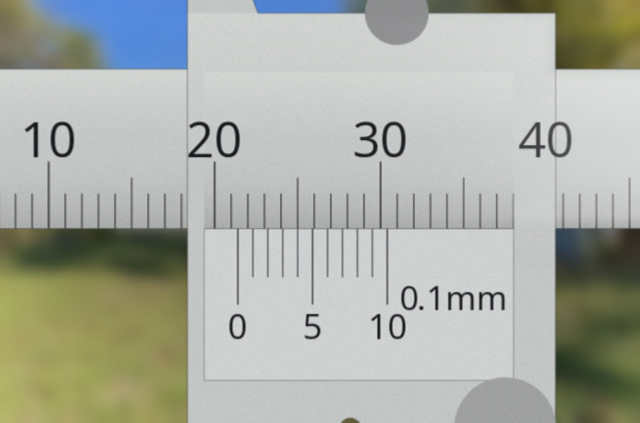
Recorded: 21.4 mm
